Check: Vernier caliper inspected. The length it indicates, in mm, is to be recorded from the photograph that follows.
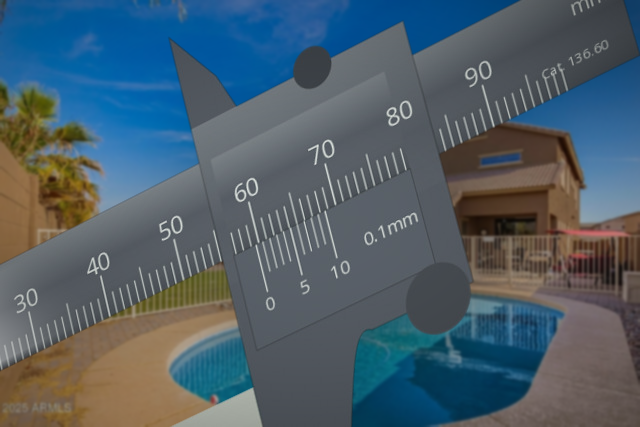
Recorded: 59.6 mm
